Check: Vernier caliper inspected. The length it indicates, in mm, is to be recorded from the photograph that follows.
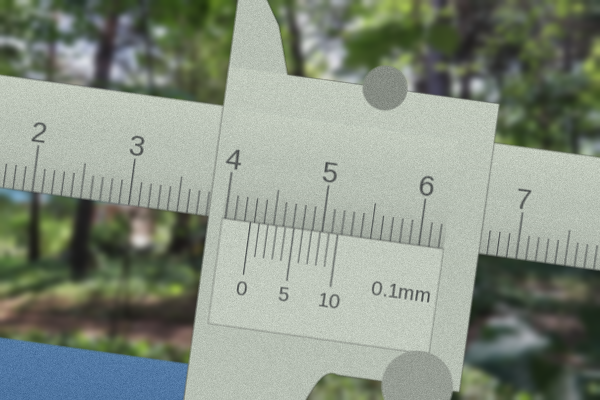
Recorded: 42.6 mm
